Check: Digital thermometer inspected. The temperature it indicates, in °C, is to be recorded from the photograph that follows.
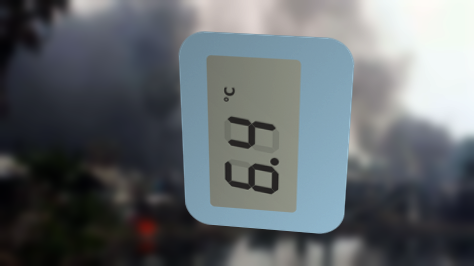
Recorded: 6.4 °C
